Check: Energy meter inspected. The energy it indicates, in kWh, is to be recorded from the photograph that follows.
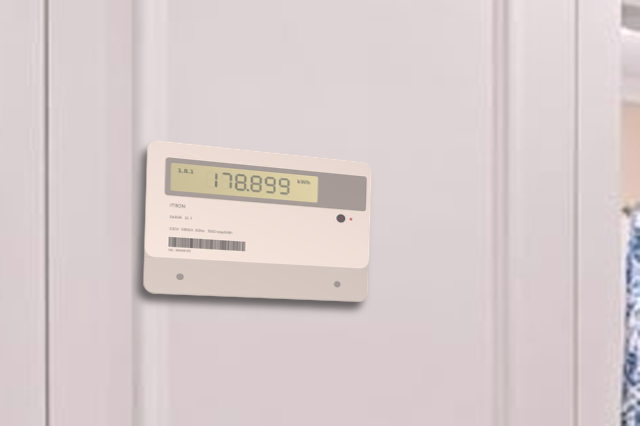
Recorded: 178.899 kWh
